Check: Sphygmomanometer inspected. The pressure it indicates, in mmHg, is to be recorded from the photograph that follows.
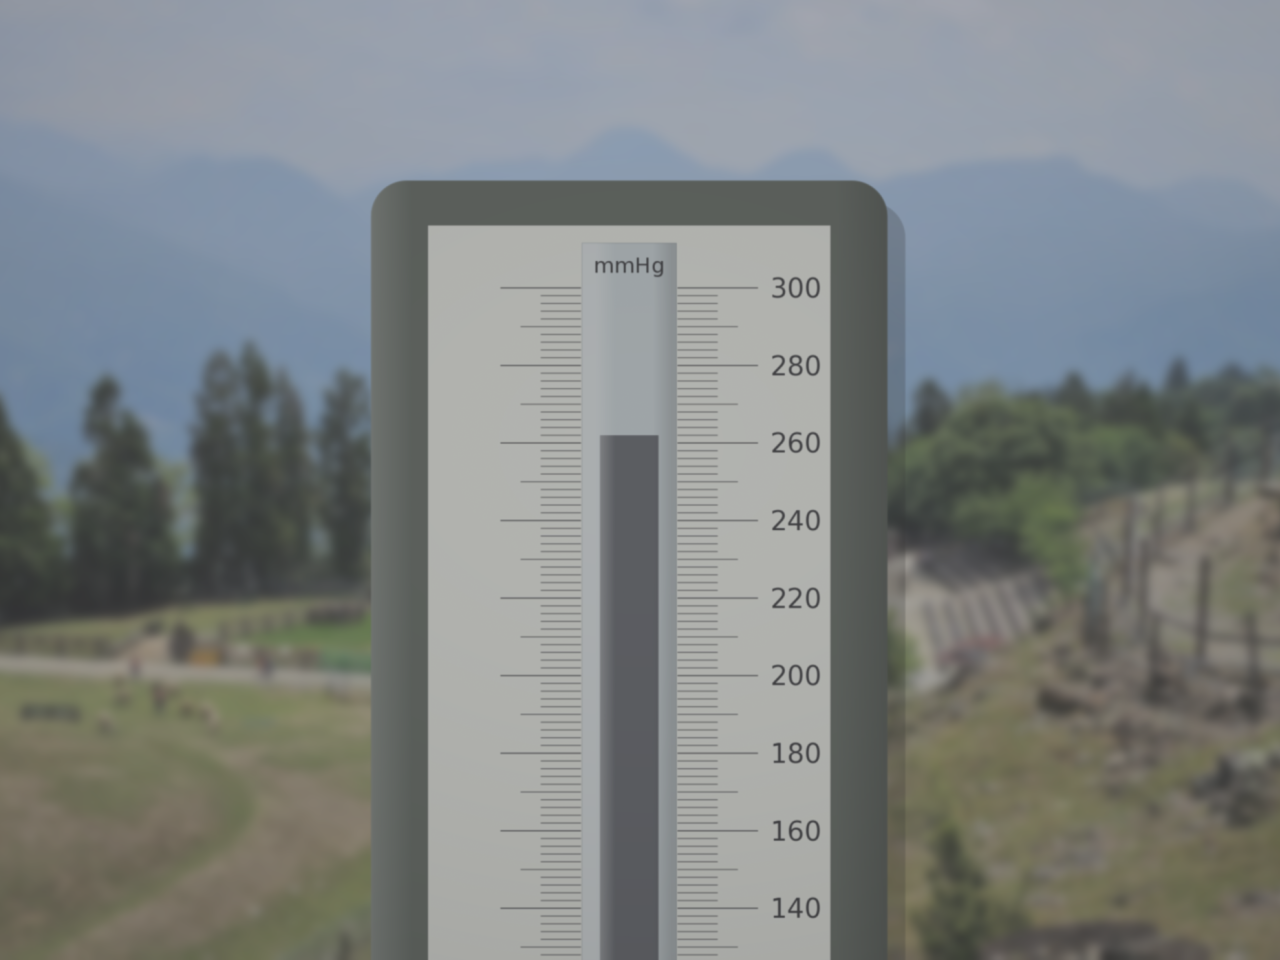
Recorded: 262 mmHg
